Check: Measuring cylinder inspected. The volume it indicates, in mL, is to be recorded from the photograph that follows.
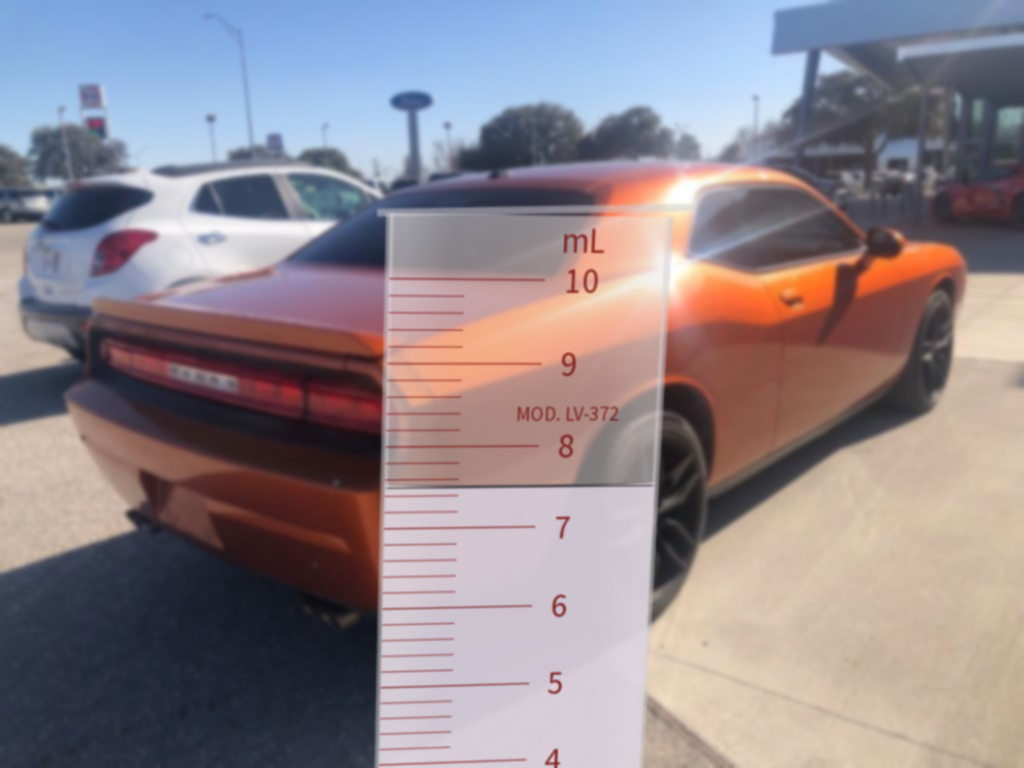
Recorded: 7.5 mL
